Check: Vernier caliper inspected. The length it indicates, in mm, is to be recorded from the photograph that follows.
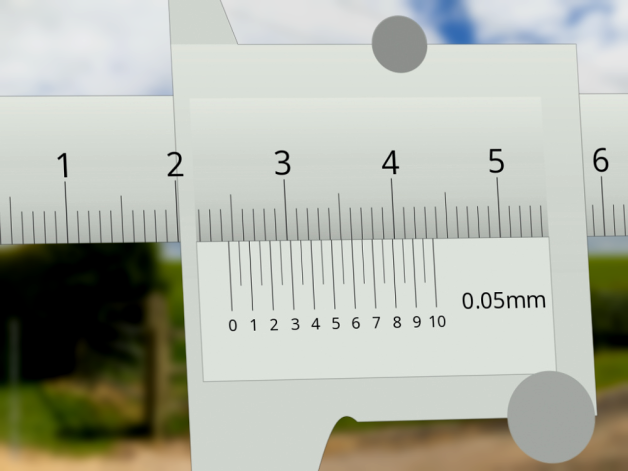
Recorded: 24.6 mm
